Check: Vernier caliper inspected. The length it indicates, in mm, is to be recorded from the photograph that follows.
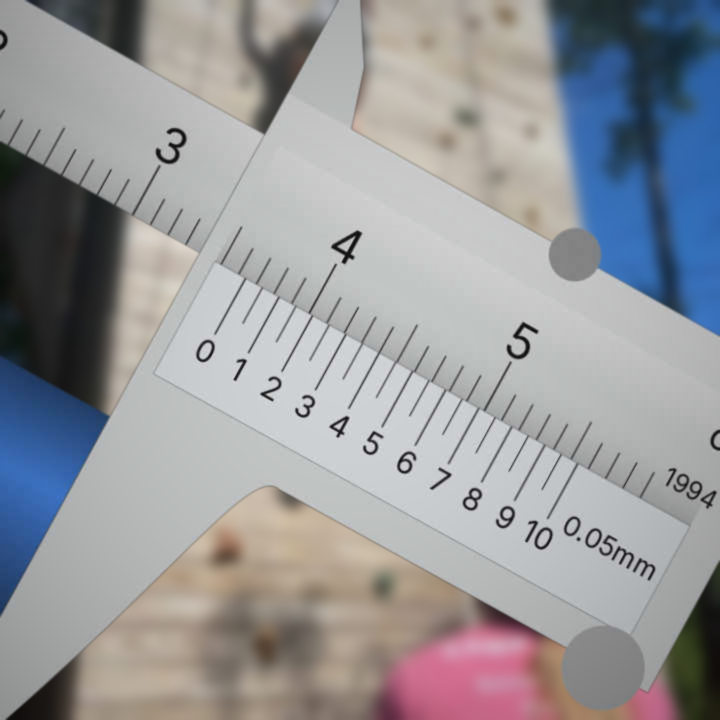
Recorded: 36.4 mm
